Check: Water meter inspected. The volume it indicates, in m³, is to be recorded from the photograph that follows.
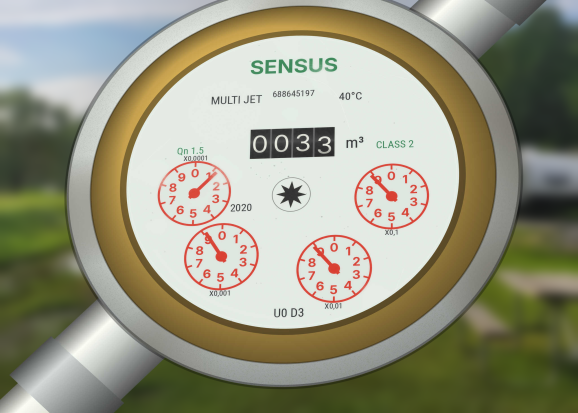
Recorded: 32.8891 m³
